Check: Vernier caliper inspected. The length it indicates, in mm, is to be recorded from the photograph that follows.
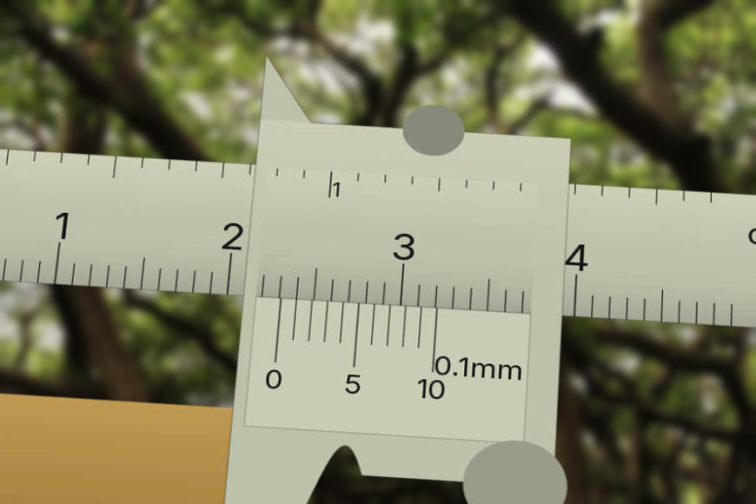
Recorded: 23.1 mm
